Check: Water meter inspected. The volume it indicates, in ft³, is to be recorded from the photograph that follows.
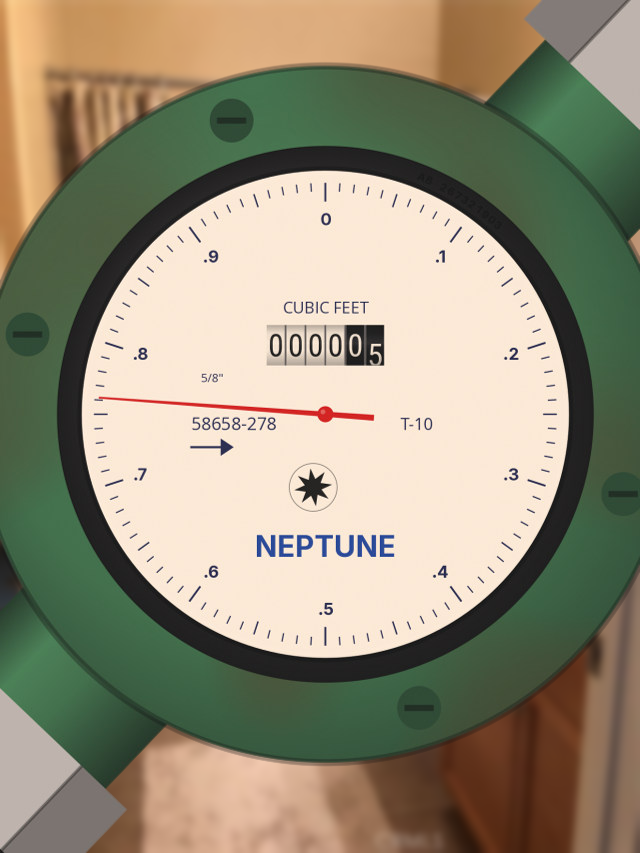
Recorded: 4.76 ft³
